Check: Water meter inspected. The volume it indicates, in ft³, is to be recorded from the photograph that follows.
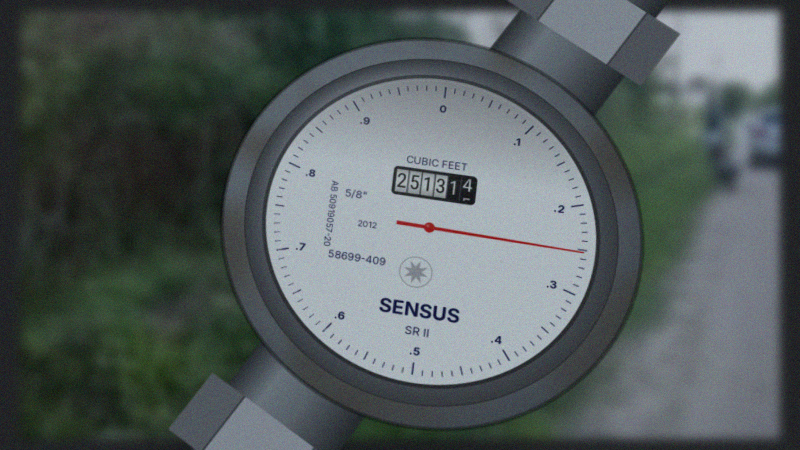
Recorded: 251314.25 ft³
